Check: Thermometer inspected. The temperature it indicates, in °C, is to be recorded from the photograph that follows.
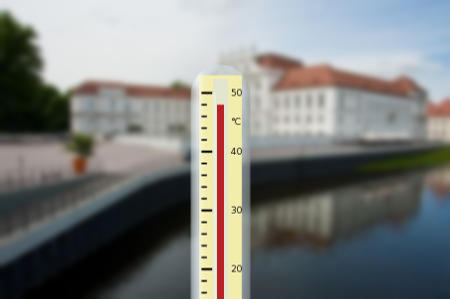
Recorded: 48 °C
